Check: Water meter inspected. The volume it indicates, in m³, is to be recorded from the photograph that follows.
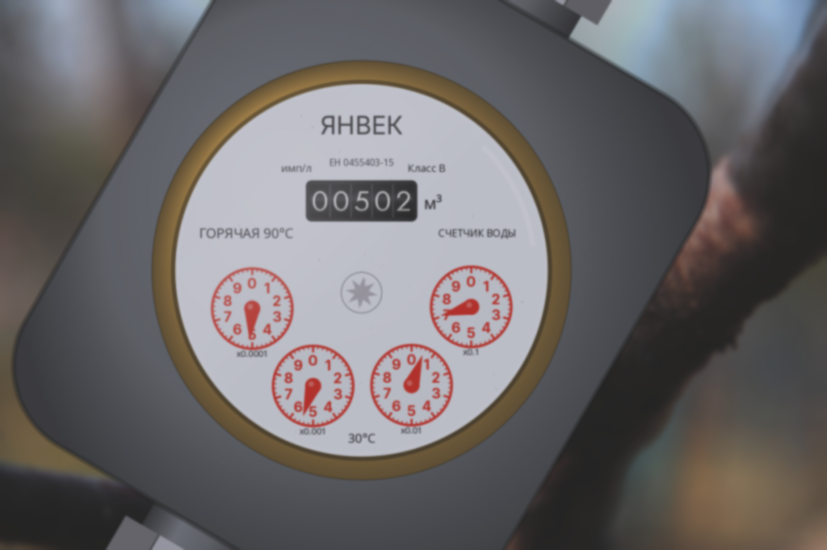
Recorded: 502.7055 m³
